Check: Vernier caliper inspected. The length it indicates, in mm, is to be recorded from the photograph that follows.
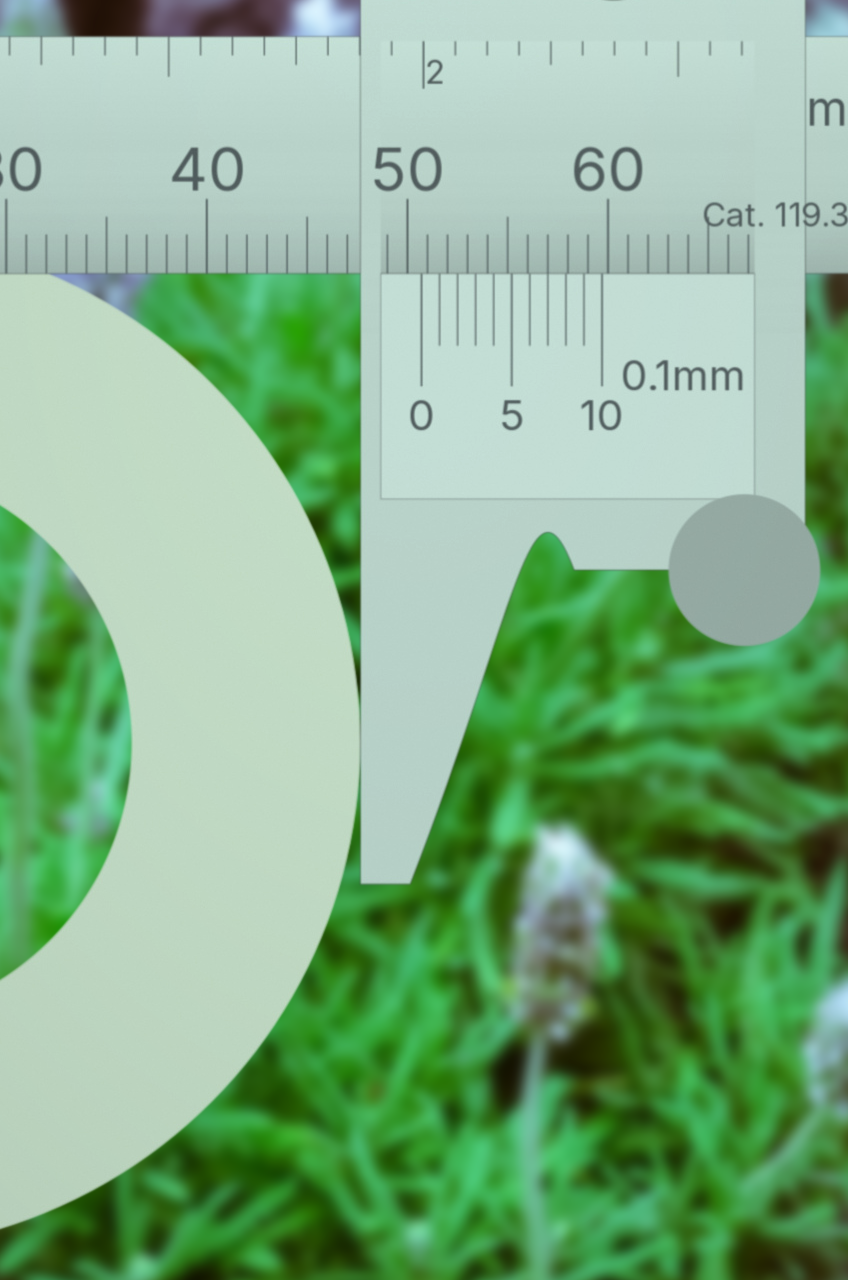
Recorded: 50.7 mm
